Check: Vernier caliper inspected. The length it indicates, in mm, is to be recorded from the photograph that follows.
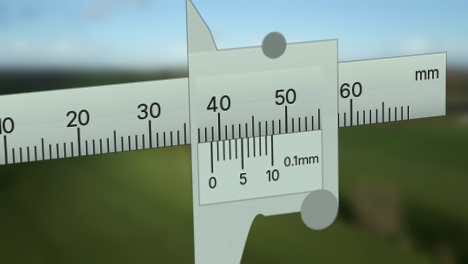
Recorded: 38.8 mm
